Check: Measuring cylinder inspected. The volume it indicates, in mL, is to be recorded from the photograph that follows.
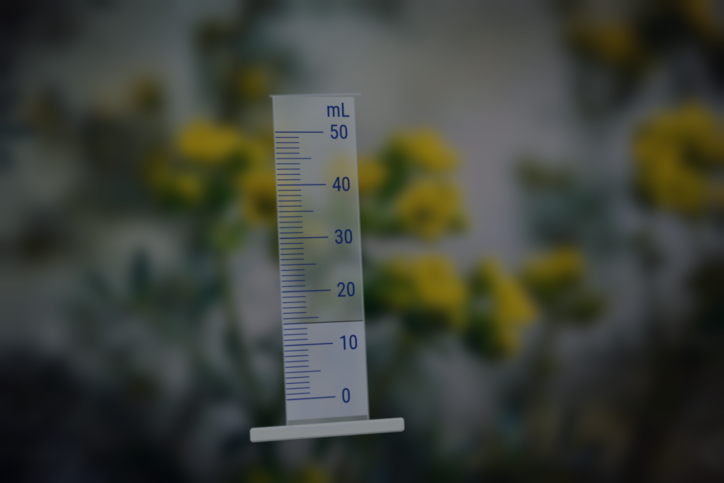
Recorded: 14 mL
